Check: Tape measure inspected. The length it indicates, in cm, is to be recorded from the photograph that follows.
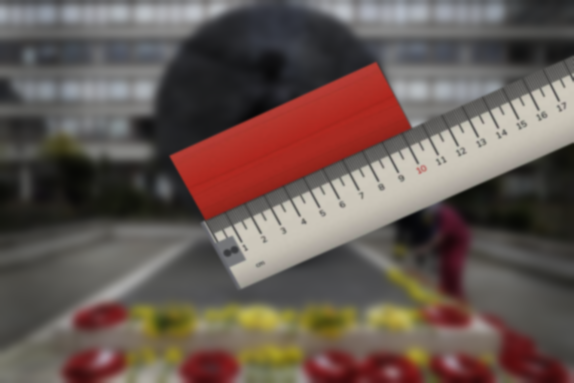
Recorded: 10.5 cm
